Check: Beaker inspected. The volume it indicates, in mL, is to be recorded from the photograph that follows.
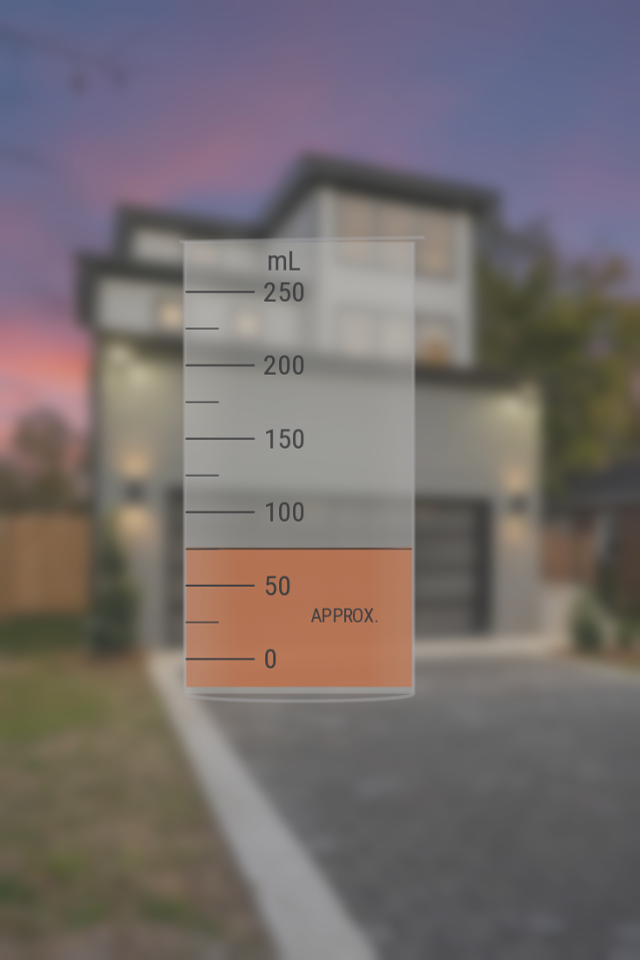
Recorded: 75 mL
